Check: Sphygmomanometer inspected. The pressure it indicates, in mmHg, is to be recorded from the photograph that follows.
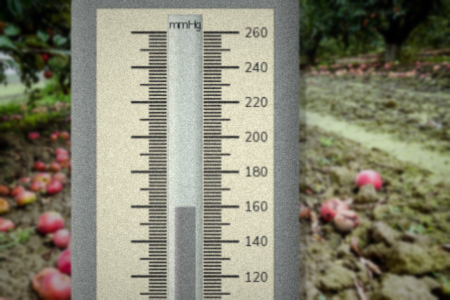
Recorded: 160 mmHg
